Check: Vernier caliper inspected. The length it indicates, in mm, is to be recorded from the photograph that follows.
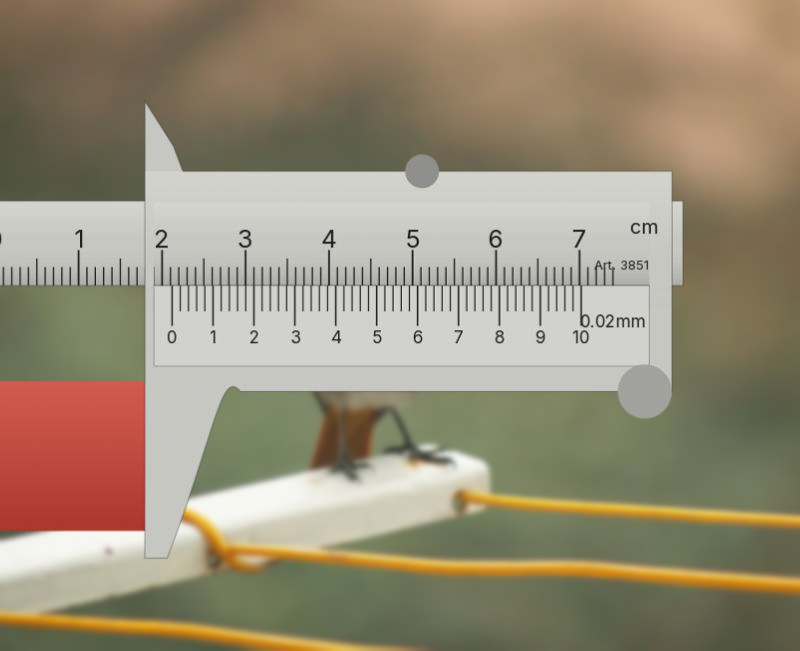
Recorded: 21.2 mm
